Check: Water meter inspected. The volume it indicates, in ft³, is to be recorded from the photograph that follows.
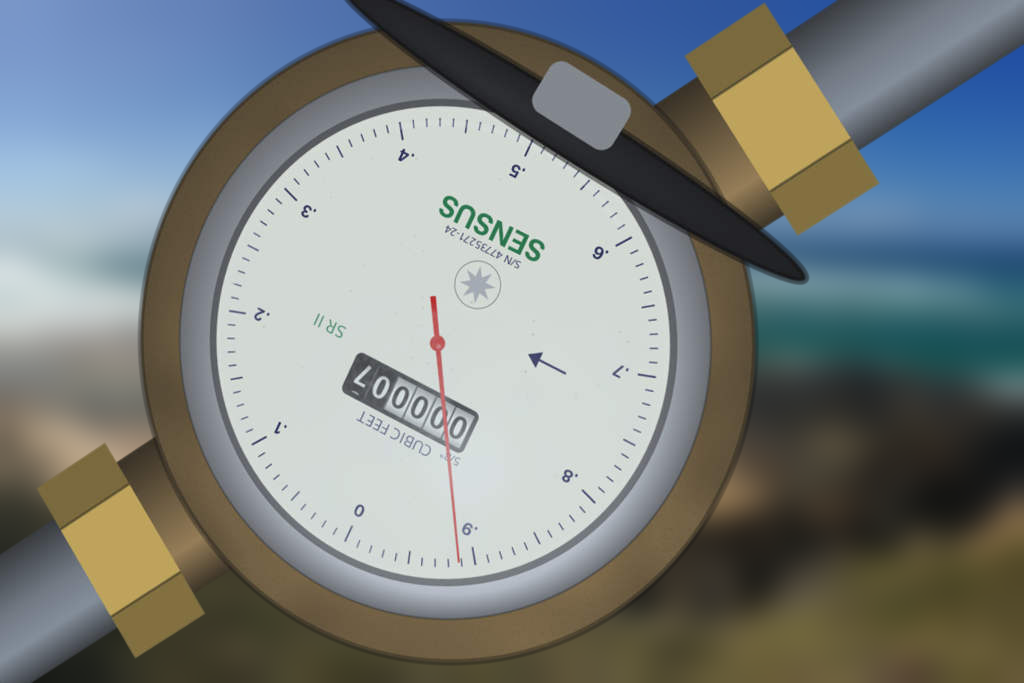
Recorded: 6.91 ft³
